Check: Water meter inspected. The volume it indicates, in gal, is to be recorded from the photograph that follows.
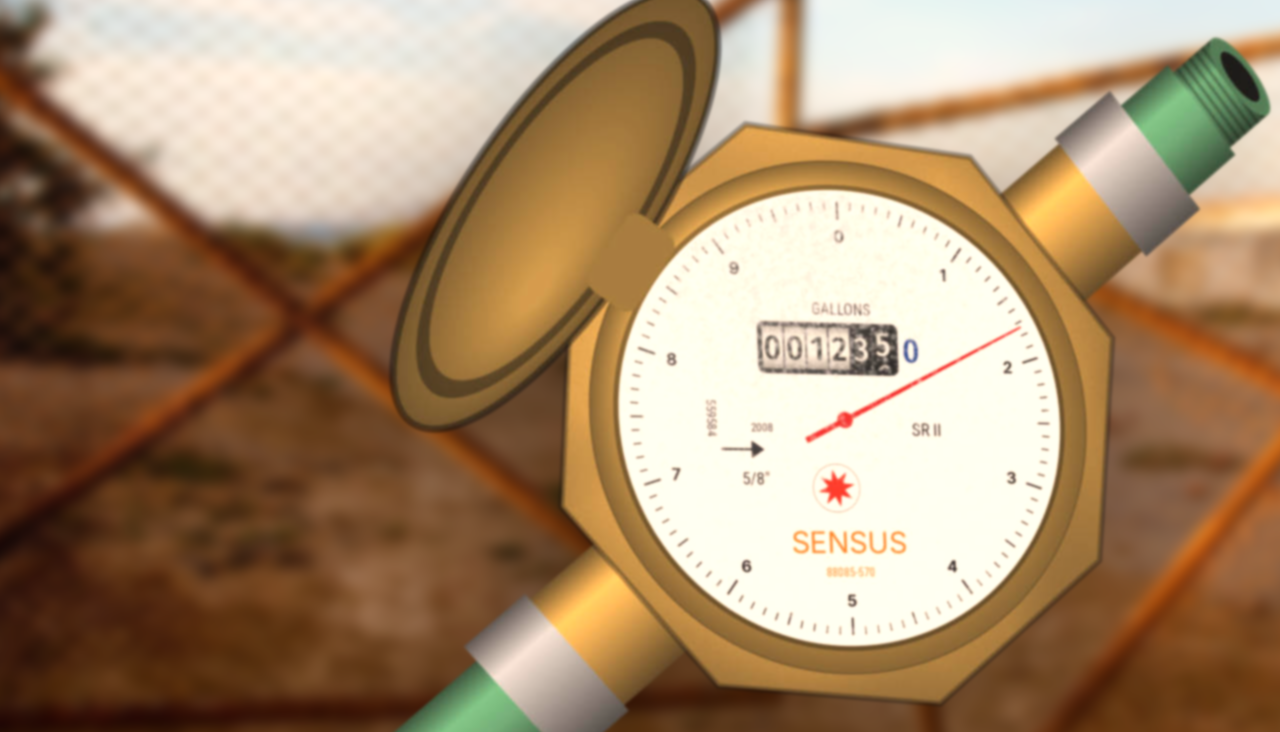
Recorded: 12351.7 gal
